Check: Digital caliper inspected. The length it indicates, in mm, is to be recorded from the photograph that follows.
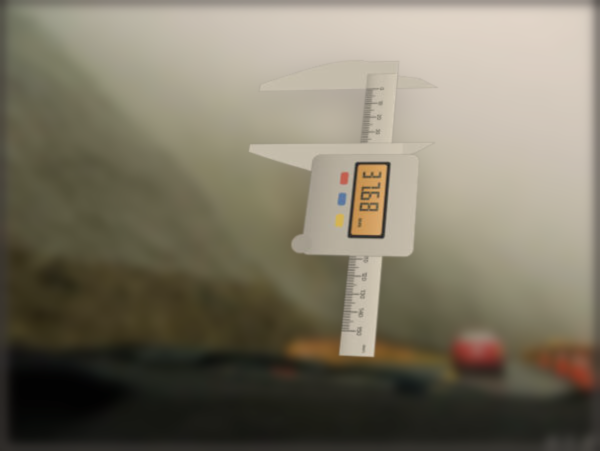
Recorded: 37.68 mm
